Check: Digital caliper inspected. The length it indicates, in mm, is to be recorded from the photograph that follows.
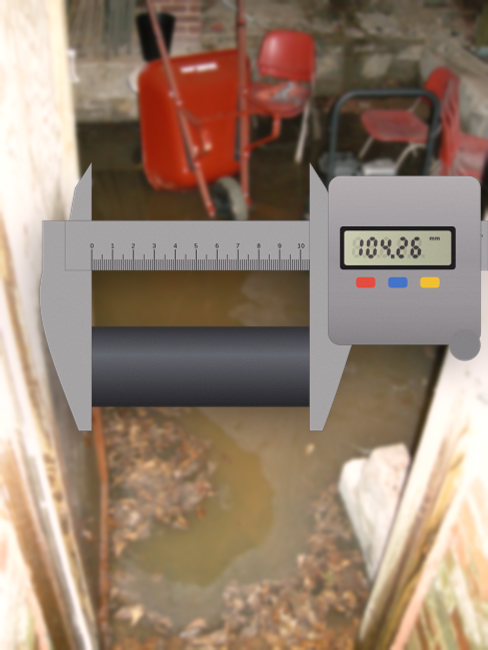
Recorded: 104.26 mm
